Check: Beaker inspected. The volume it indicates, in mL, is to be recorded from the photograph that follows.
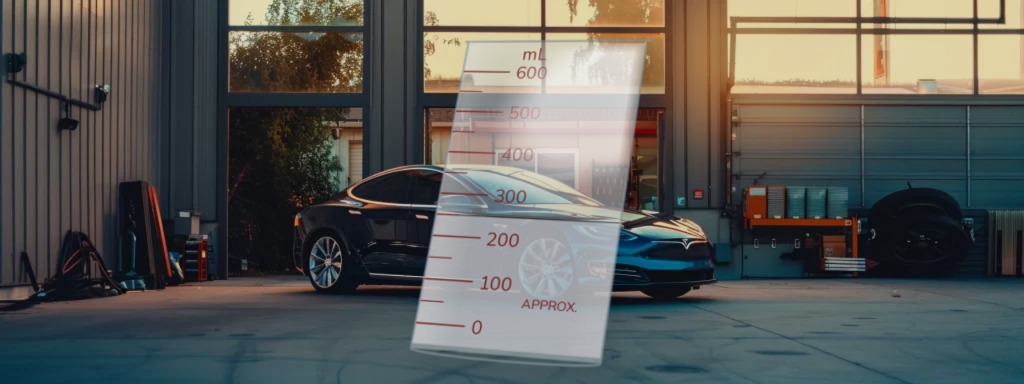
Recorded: 250 mL
